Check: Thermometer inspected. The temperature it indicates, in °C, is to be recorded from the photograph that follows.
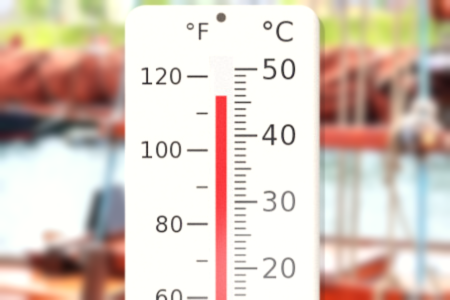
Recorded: 46 °C
